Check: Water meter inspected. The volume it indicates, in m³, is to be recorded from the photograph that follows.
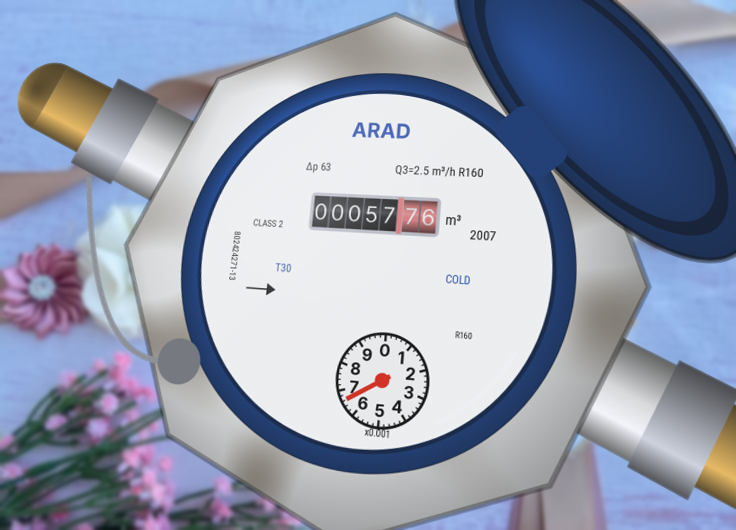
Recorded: 57.766 m³
